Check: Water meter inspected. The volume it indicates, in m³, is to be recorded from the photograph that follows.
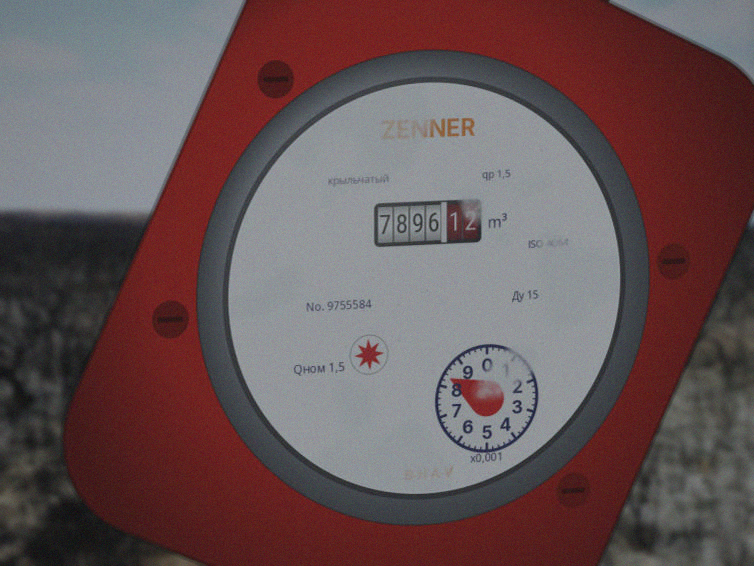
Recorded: 7896.128 m³
